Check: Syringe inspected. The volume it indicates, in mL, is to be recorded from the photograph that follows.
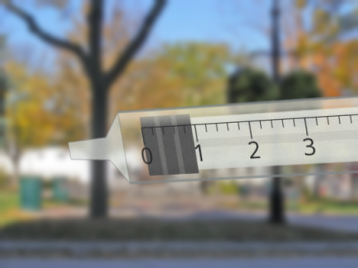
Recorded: 0 mL
